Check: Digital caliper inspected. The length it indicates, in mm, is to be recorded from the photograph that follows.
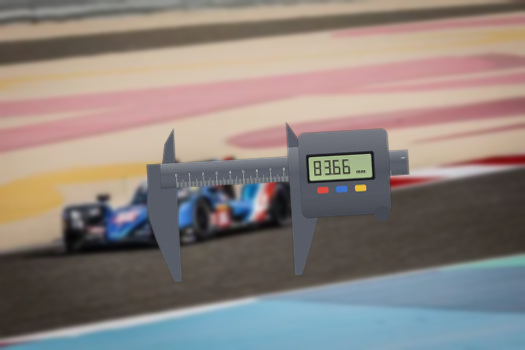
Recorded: 83.66 mm
